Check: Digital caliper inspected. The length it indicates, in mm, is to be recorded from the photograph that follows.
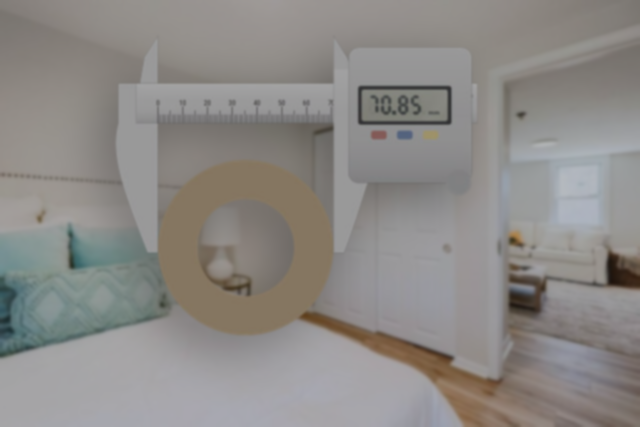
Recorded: 70.85 mm
